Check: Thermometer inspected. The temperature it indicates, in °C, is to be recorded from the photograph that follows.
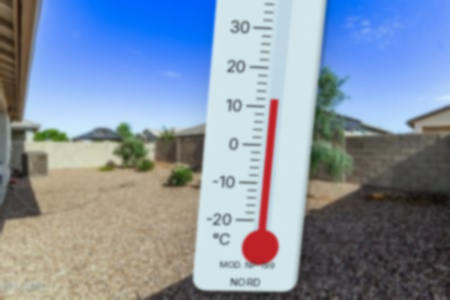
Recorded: 12 °C
